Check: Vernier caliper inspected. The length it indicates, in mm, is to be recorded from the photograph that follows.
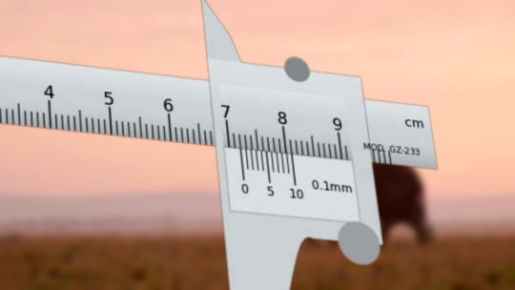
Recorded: 72.0 mm
